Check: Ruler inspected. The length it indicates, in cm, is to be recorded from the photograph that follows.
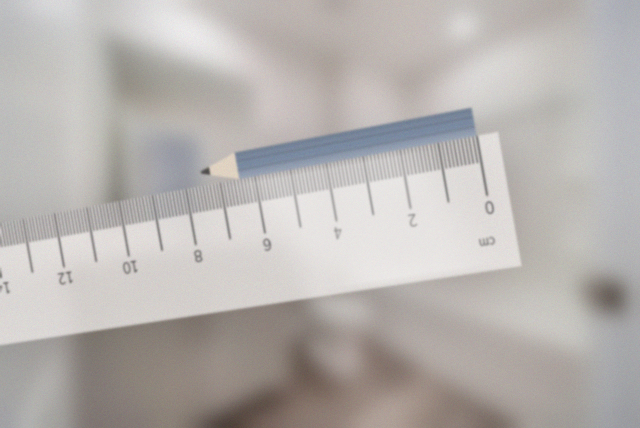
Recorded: 7.5 cm
